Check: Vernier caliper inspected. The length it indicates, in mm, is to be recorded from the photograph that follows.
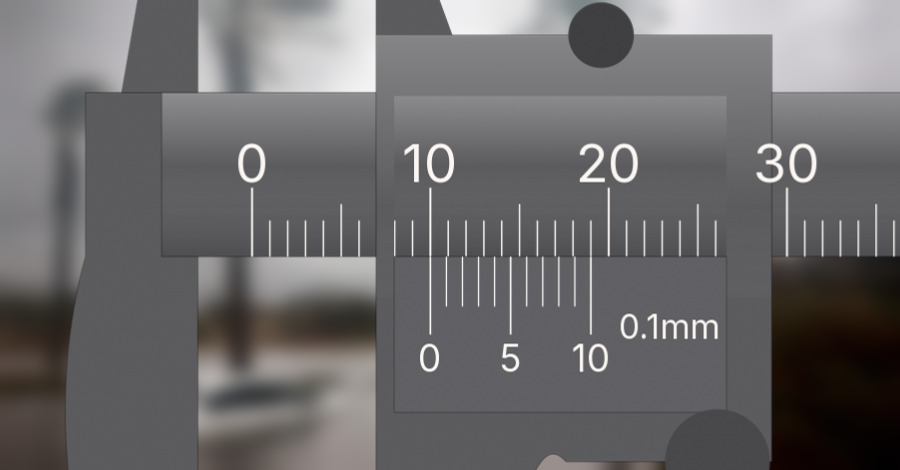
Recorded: 10.0 mm
